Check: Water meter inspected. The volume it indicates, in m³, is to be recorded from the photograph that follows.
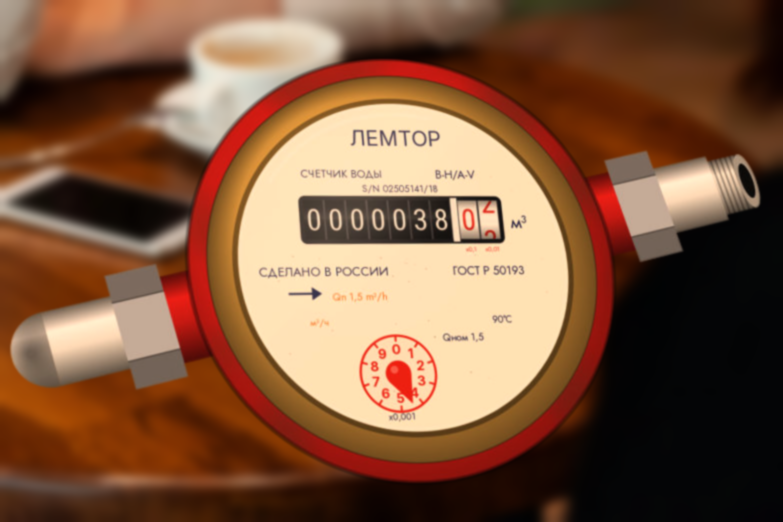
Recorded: 38.024 m³
